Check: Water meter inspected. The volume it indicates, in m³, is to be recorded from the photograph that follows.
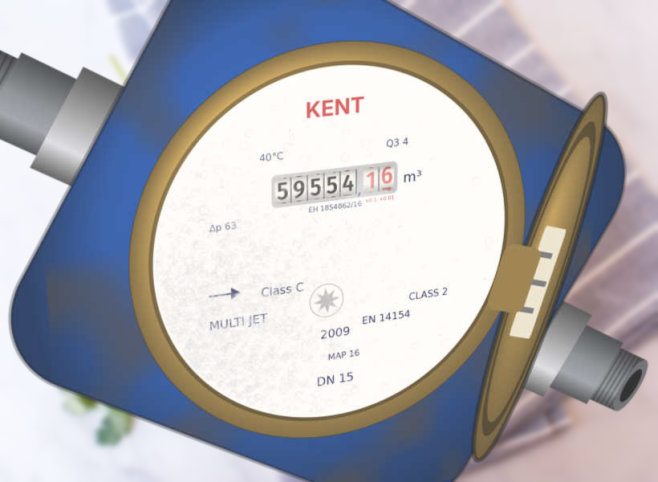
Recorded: 59554.16 m³
